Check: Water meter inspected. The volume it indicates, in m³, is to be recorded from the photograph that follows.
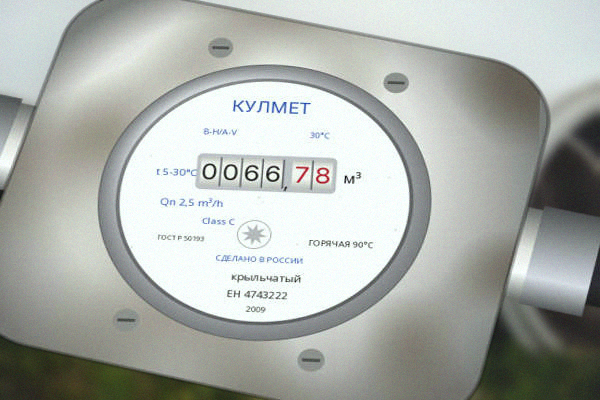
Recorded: 66.78 m³
